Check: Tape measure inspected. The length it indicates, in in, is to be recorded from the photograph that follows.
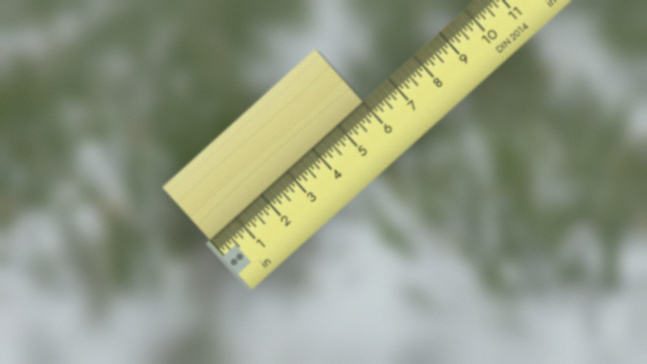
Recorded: 6 in
